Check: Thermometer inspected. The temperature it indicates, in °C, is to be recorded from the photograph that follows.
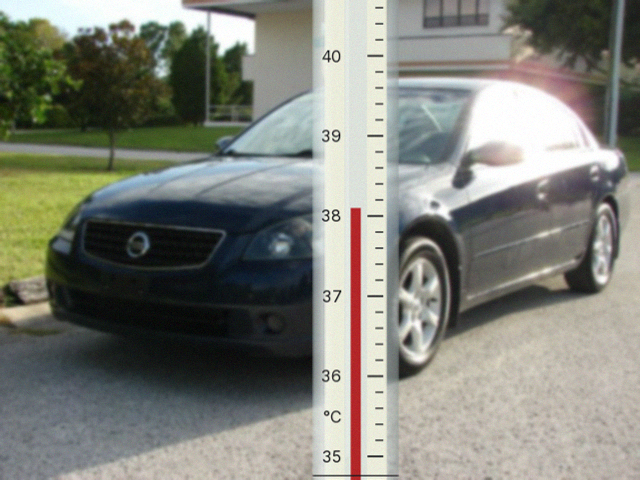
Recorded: 38.1 °C
